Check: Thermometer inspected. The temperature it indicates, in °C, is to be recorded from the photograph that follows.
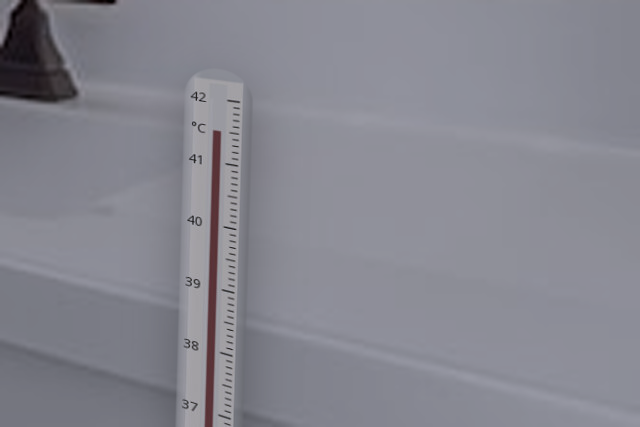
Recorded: 41.5 °C
